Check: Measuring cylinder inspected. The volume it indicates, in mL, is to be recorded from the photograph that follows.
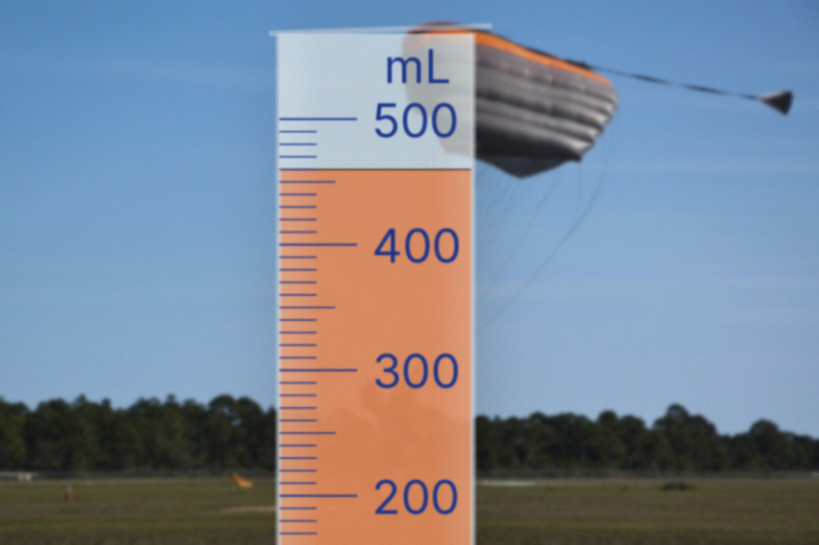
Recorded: 460 mL
